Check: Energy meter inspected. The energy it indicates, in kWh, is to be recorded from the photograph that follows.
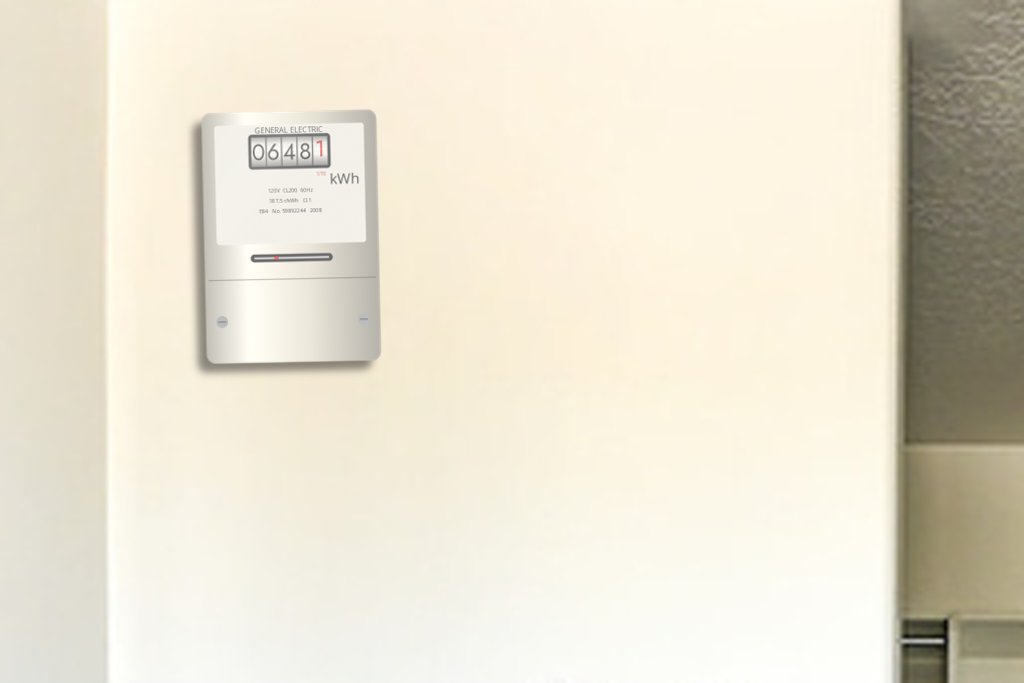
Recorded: 648.1 kWh
